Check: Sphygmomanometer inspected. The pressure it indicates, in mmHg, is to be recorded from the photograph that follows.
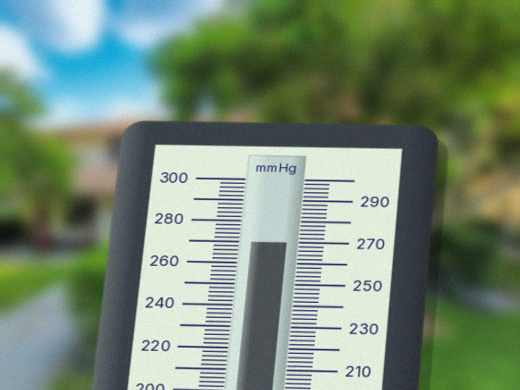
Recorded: 270 mmHg
